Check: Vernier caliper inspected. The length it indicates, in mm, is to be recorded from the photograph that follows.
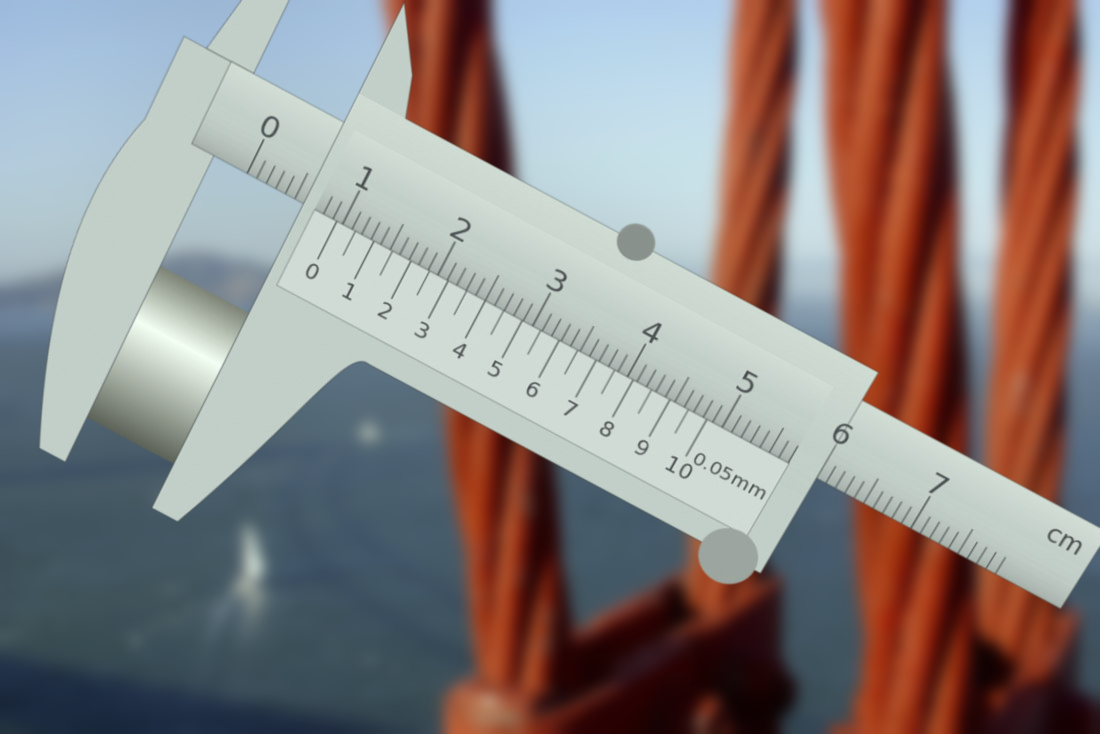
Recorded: 9.4 mm
